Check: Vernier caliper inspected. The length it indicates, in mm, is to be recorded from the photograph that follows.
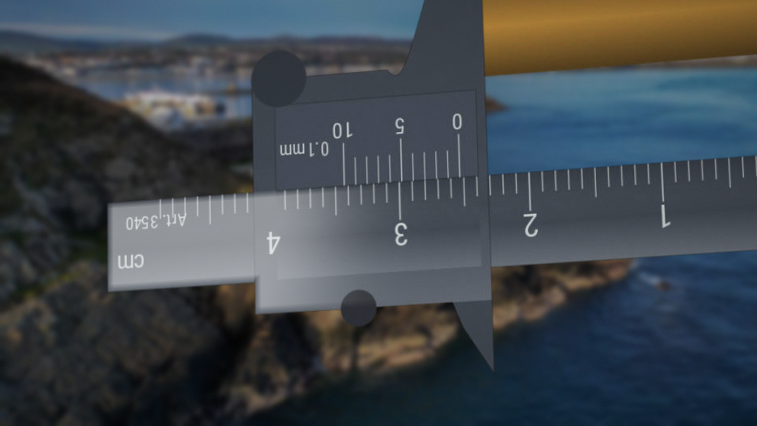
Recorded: 25.3 mm
